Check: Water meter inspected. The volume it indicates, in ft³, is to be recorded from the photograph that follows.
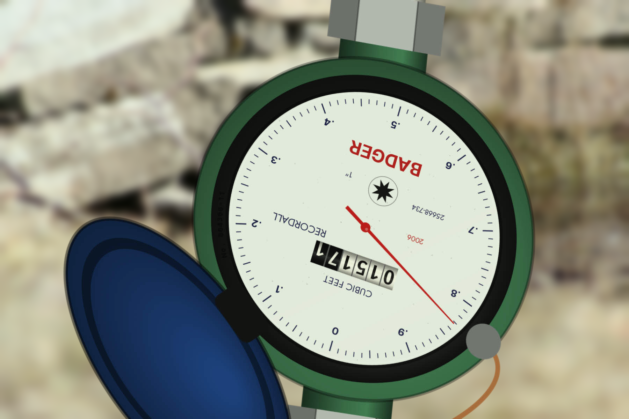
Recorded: 15170.83 ft³
